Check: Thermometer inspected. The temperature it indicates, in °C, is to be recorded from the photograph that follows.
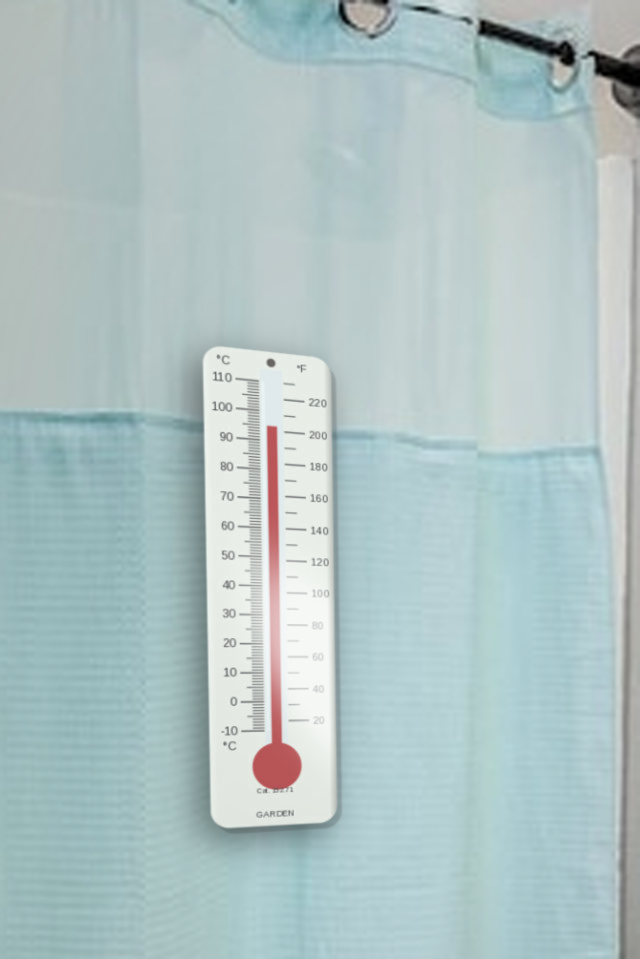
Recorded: 95 °C
